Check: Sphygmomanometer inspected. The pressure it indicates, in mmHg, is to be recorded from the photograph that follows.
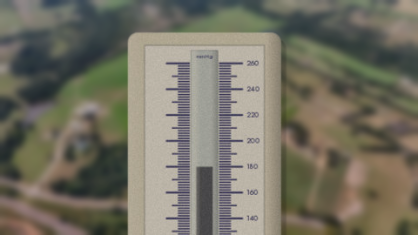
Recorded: 180 mmHg
